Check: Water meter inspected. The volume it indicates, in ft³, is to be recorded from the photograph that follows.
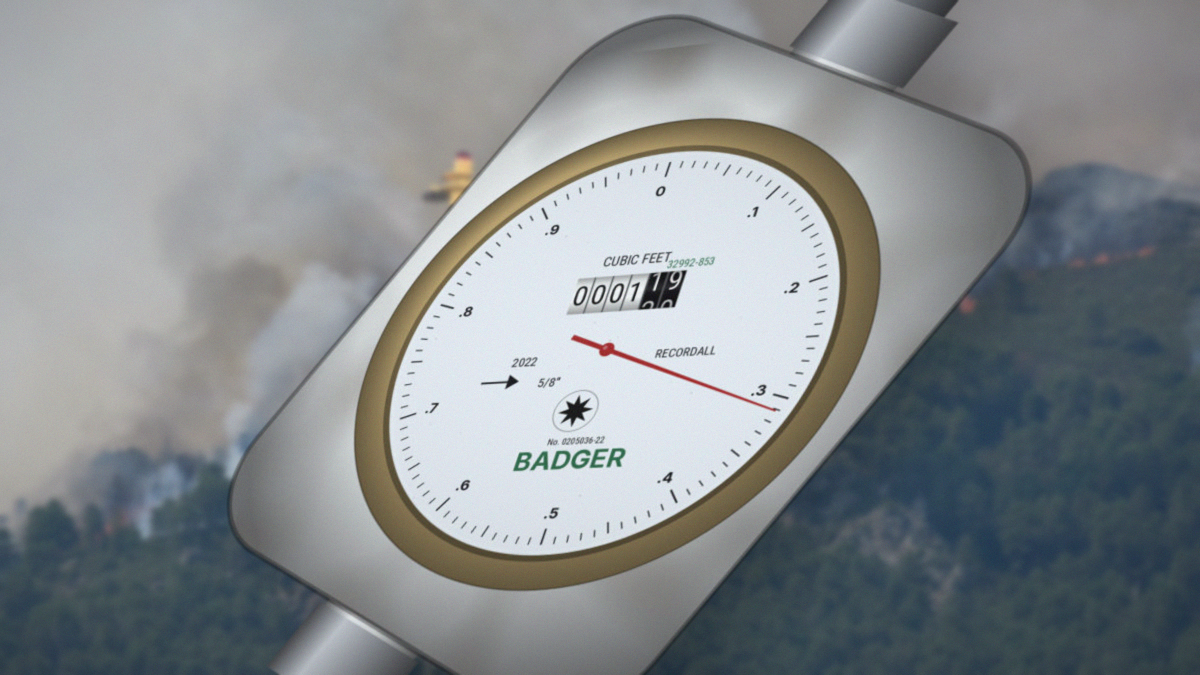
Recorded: 119.31 ft³
